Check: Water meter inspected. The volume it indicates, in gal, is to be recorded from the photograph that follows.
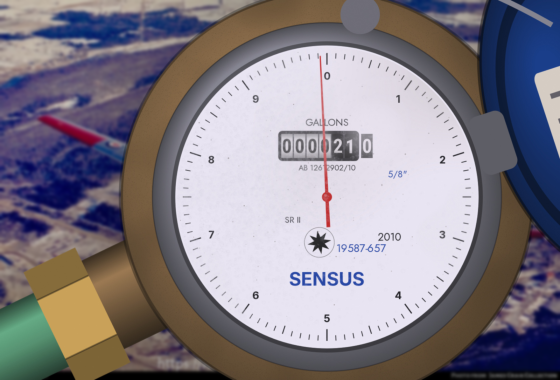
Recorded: 209.9 gal
